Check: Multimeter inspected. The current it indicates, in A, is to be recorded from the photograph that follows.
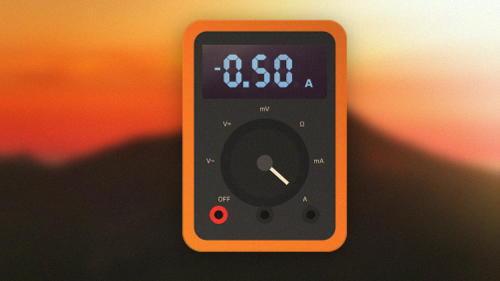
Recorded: -0.50 A
